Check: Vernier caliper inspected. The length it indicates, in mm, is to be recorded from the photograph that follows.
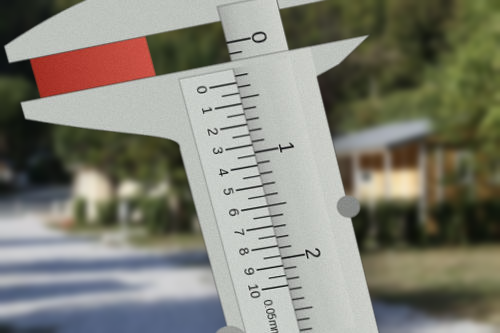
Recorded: 3.6 mm
